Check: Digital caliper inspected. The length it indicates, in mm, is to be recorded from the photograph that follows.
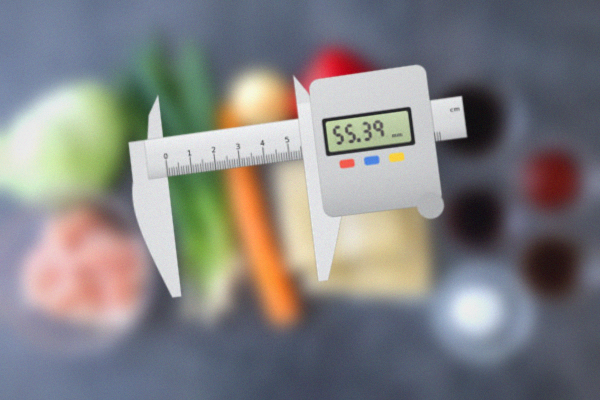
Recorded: 55.39 mm
